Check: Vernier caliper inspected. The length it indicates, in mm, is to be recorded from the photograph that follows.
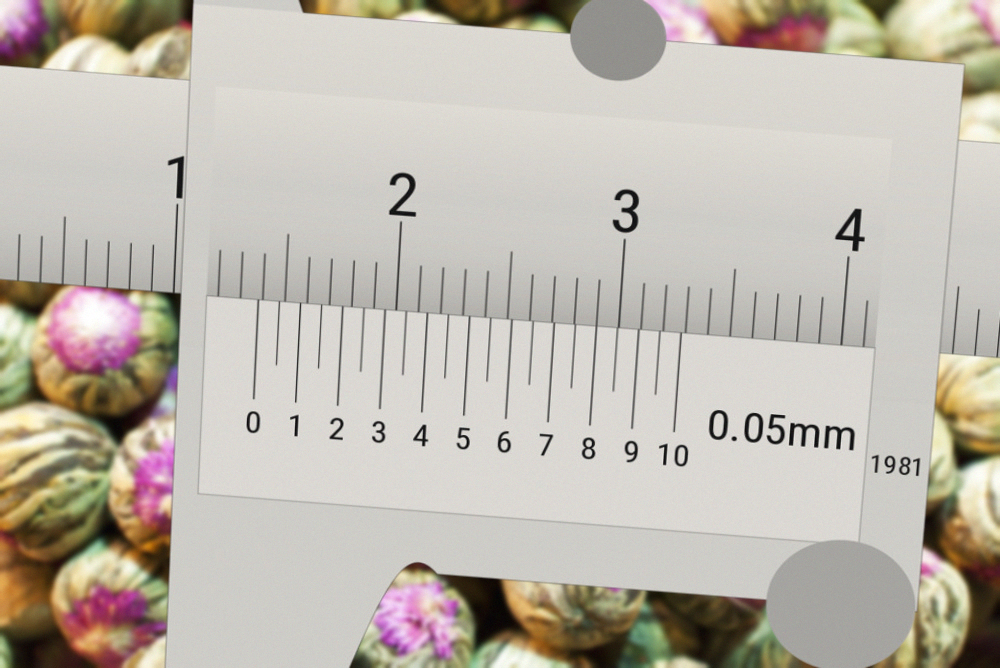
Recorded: 13.8 mm
